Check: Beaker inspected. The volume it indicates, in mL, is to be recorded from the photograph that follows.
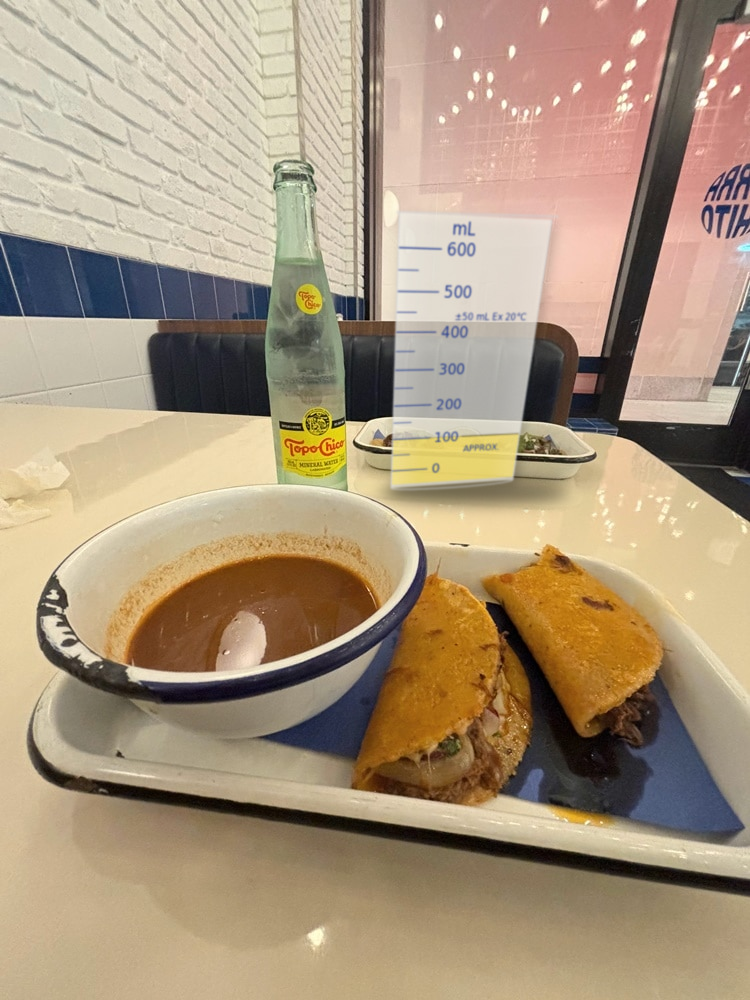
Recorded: 100 mL
